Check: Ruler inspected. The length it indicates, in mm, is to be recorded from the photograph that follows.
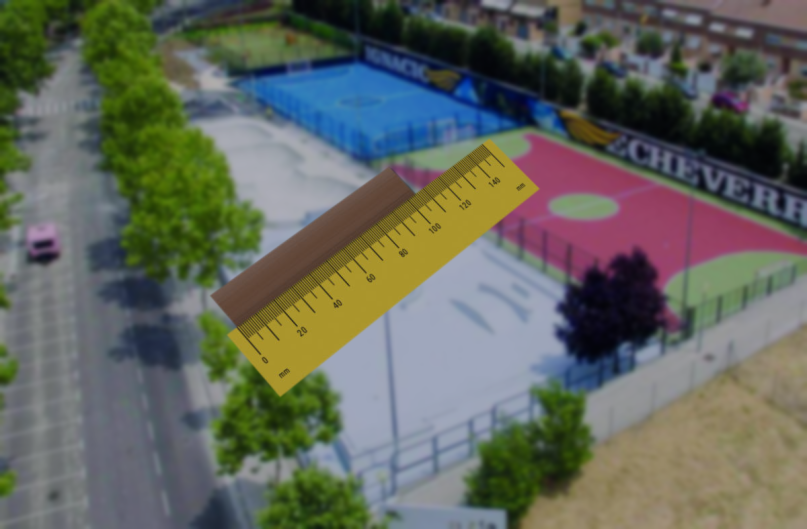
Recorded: 105 mm
